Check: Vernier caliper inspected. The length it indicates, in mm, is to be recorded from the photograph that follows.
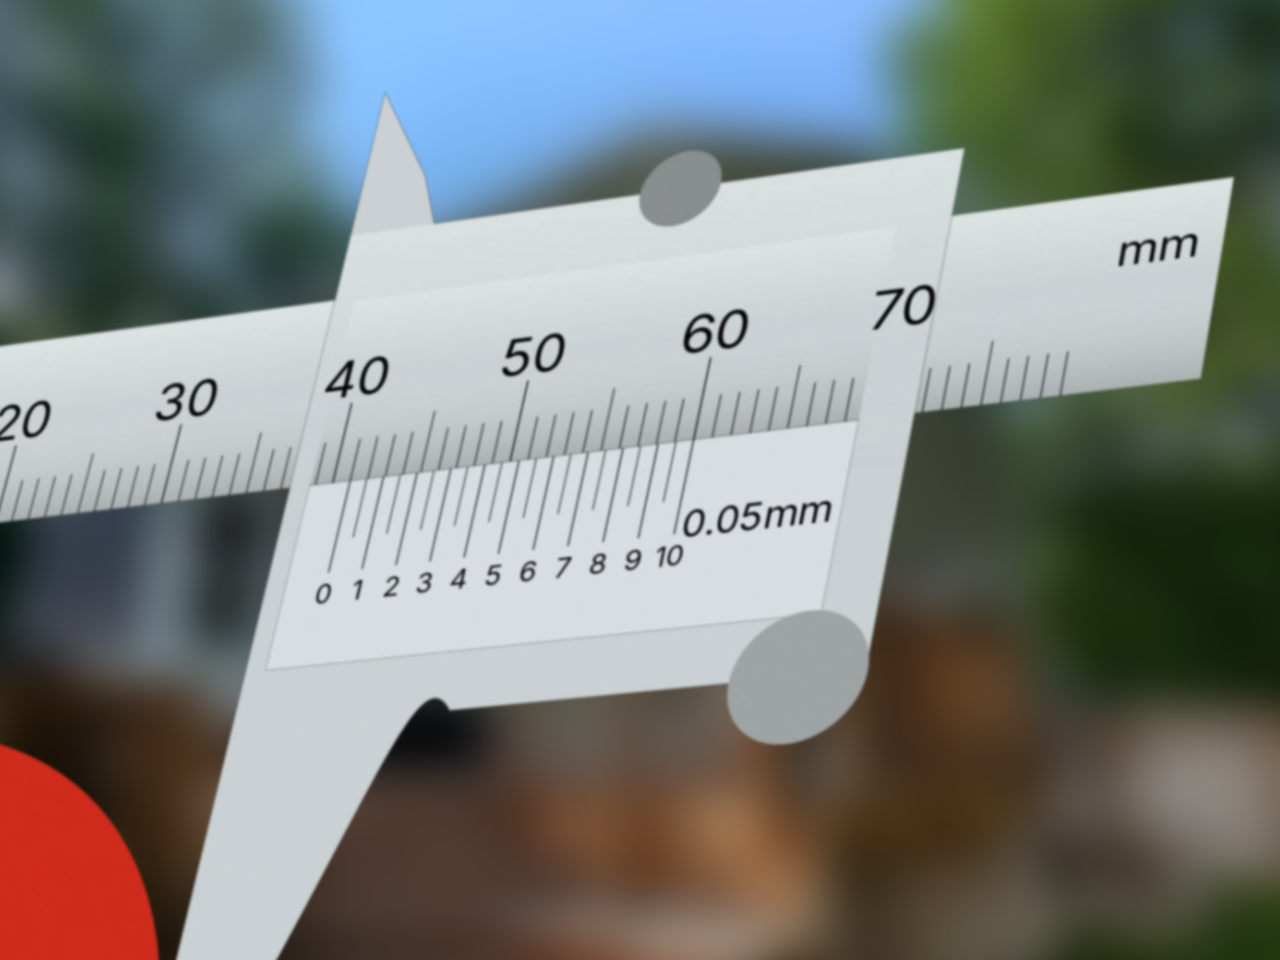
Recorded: 41.0 mm
